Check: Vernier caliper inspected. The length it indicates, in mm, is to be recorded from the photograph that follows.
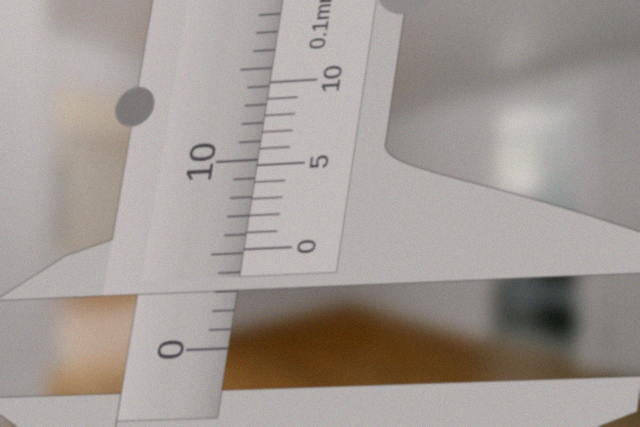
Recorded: 5.2 mm
